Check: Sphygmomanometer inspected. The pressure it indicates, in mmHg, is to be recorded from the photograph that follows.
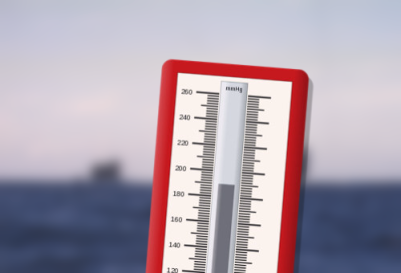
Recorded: 190 mmHg
